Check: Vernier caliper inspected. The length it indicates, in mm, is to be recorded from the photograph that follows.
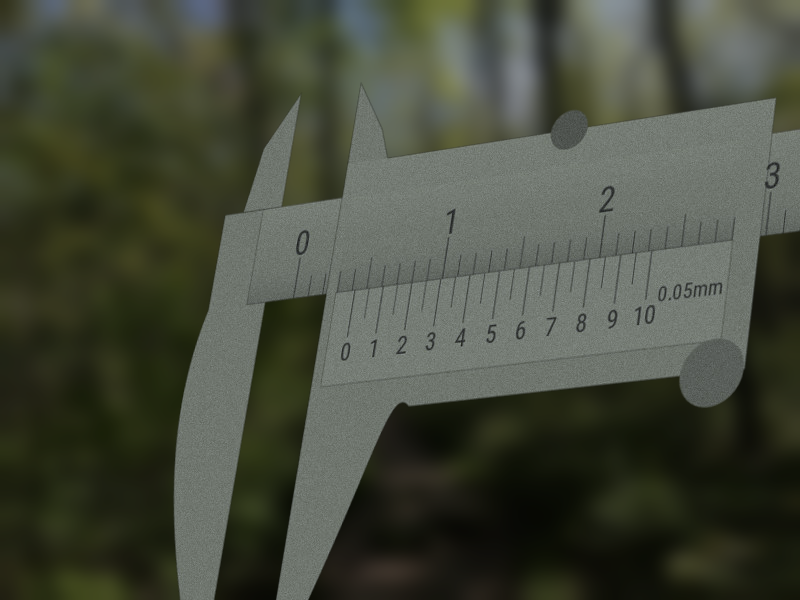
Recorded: 4.2 mm
